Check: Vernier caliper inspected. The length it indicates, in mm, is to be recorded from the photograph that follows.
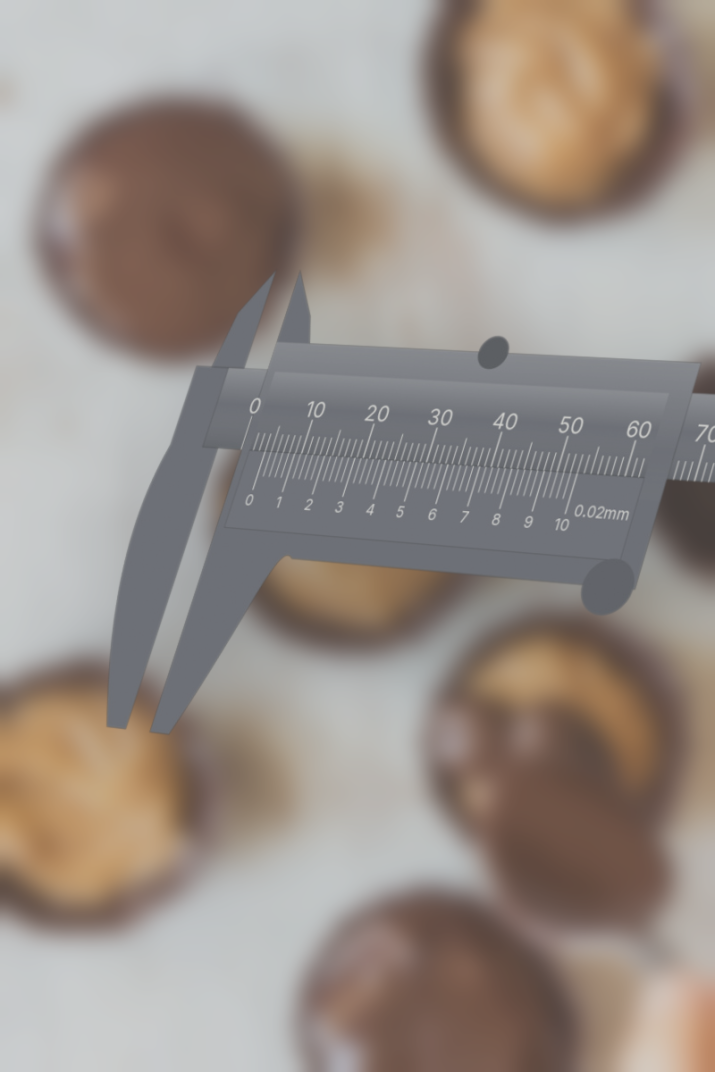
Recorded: 4.0 mm
